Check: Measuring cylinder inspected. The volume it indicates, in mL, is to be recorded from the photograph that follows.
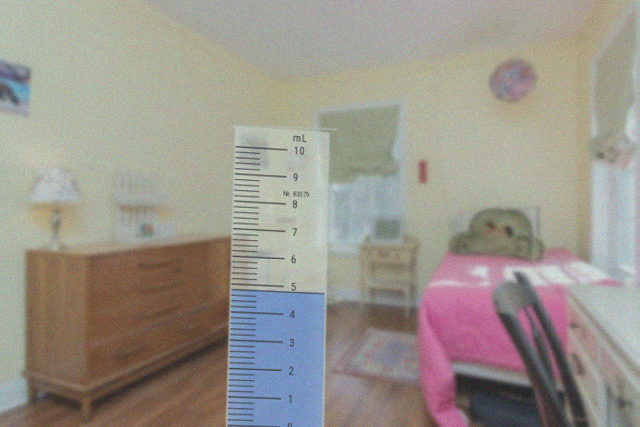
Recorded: 4.8 mL
